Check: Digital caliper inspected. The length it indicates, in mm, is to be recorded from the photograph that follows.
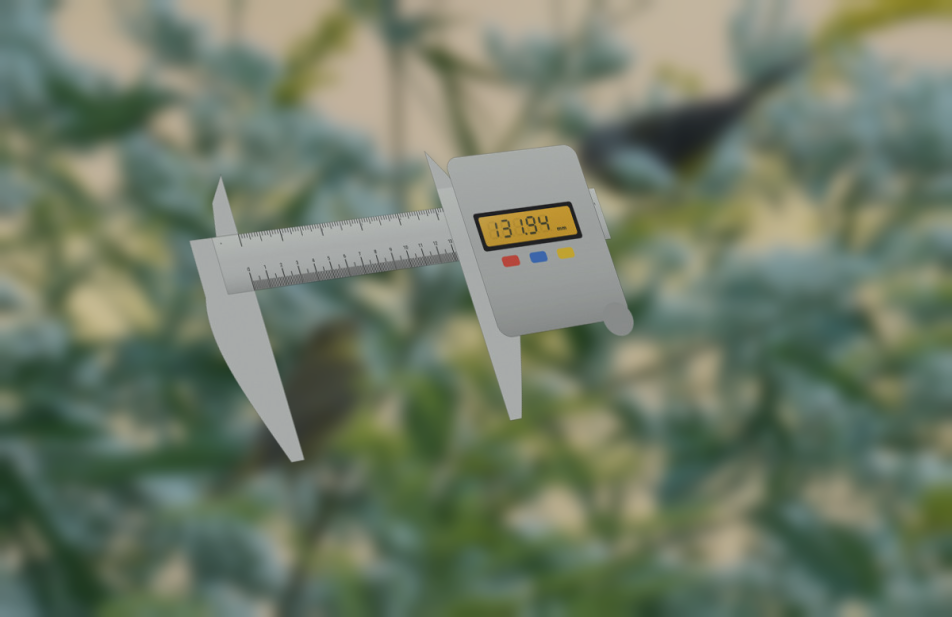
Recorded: 131.94 mm
